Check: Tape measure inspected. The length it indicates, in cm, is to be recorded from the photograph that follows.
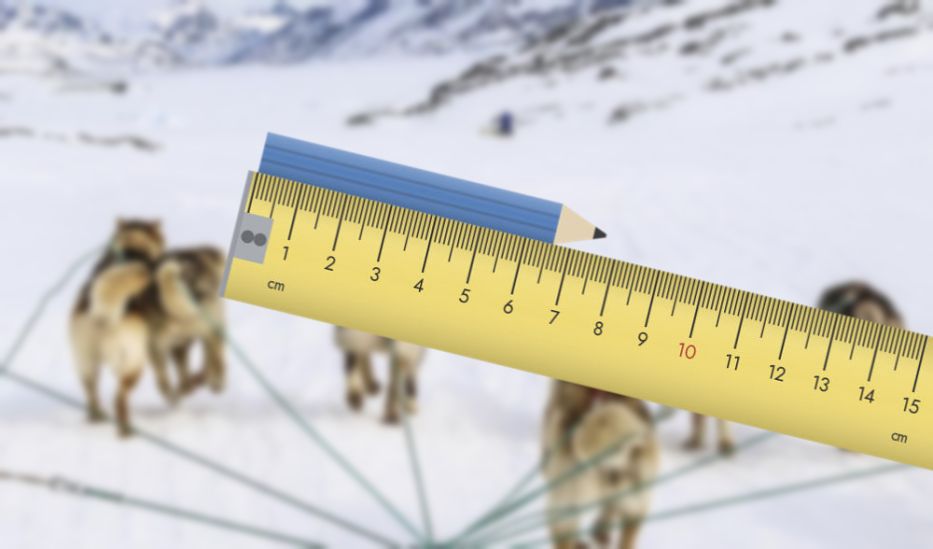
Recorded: 7.7 cm
